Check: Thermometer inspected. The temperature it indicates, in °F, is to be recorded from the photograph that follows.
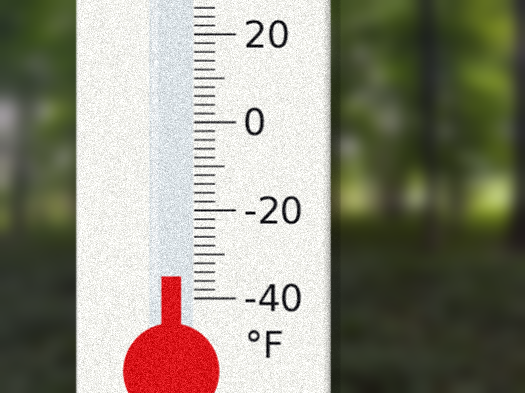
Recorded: -35 °F
